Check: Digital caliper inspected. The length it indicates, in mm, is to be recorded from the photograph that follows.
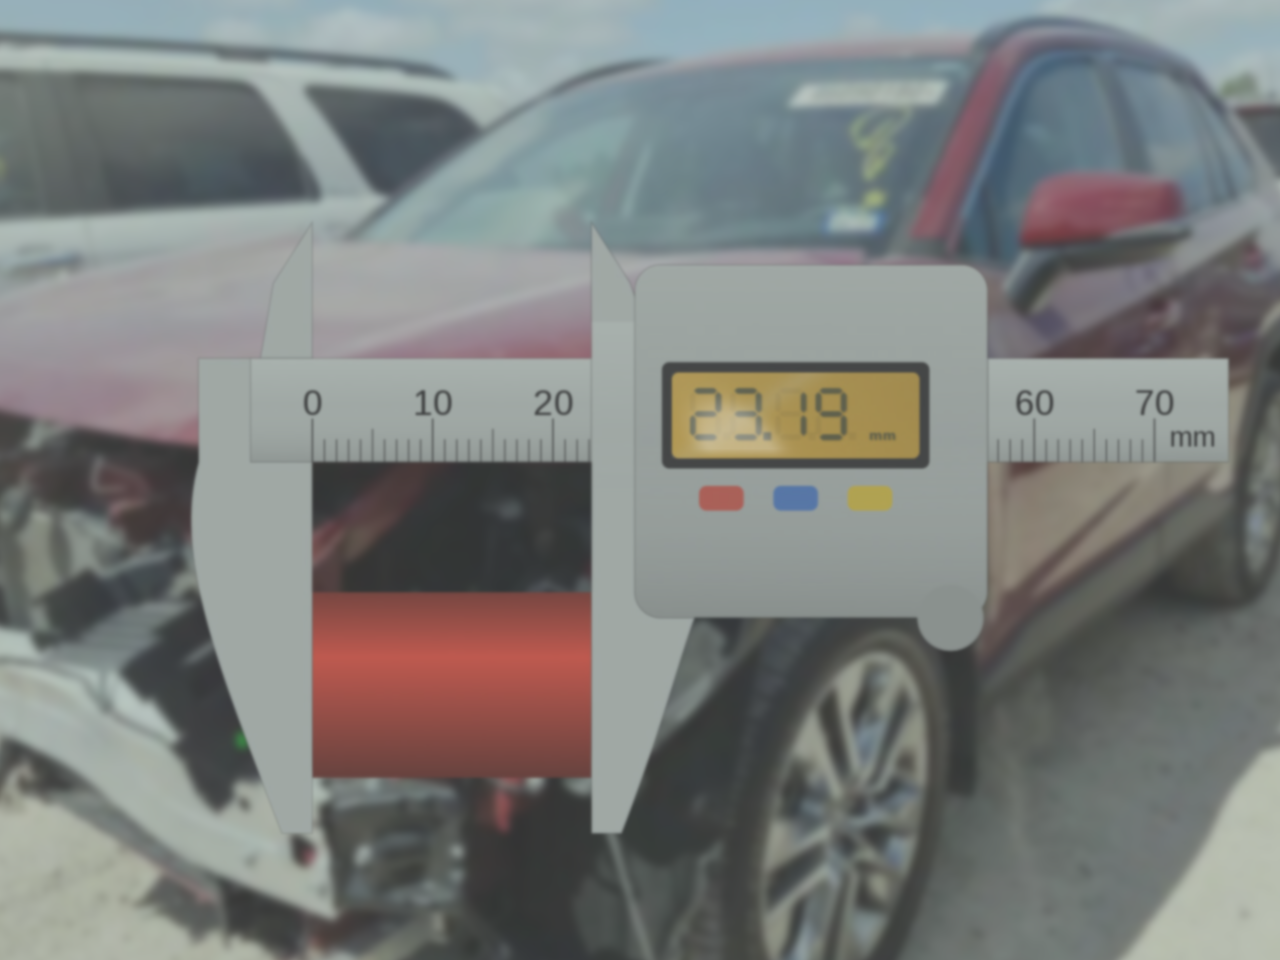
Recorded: 23.19 mm
